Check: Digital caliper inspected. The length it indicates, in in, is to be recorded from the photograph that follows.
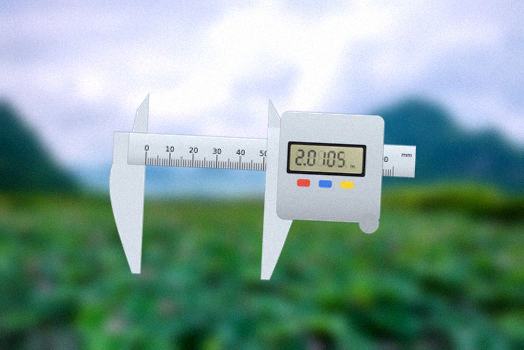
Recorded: 2.0105 in
